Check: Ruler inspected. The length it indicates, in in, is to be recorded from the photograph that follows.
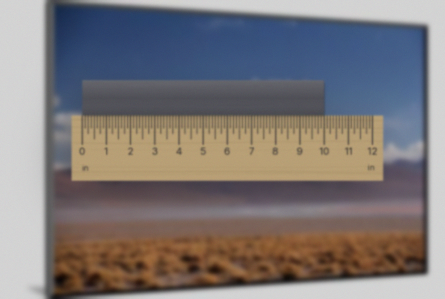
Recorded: 10 in
